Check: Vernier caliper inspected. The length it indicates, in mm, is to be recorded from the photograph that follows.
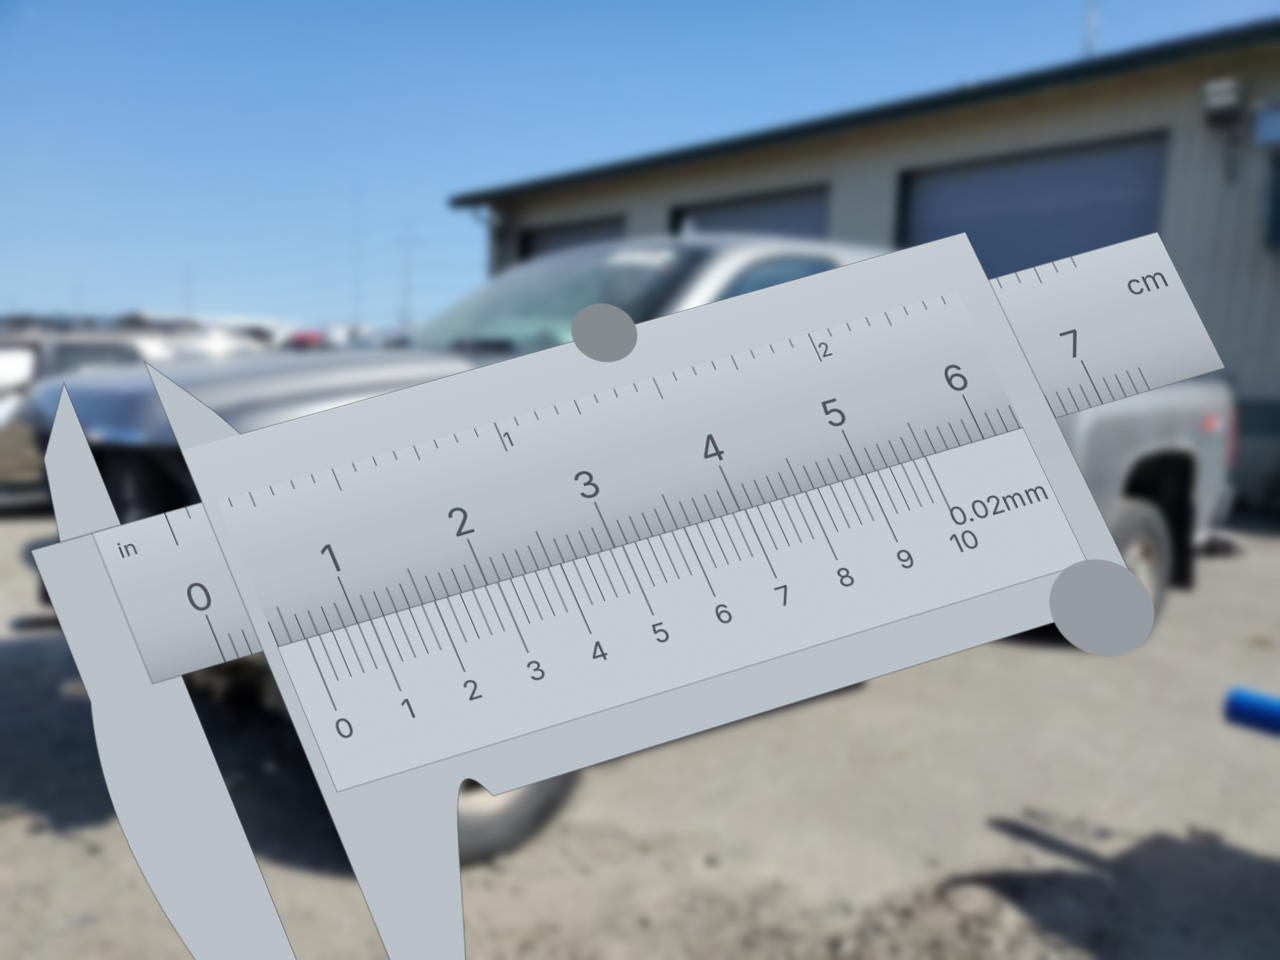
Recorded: 6.1 mm
